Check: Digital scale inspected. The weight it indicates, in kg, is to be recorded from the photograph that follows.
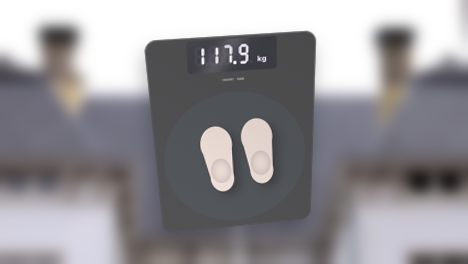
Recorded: 117.9 kg
